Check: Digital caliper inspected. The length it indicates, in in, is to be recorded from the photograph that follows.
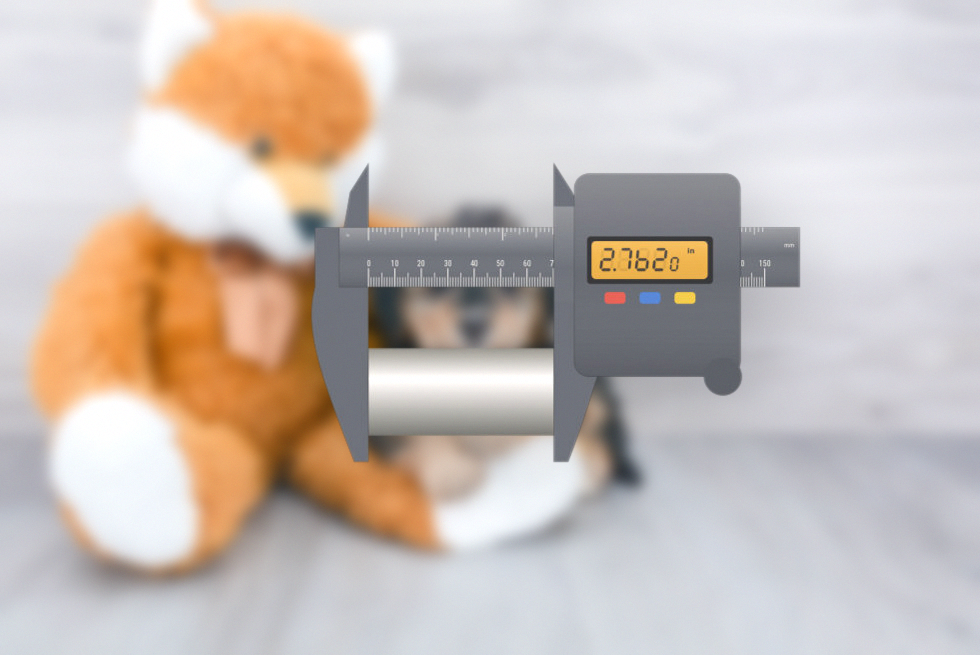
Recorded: 2.7620 in
